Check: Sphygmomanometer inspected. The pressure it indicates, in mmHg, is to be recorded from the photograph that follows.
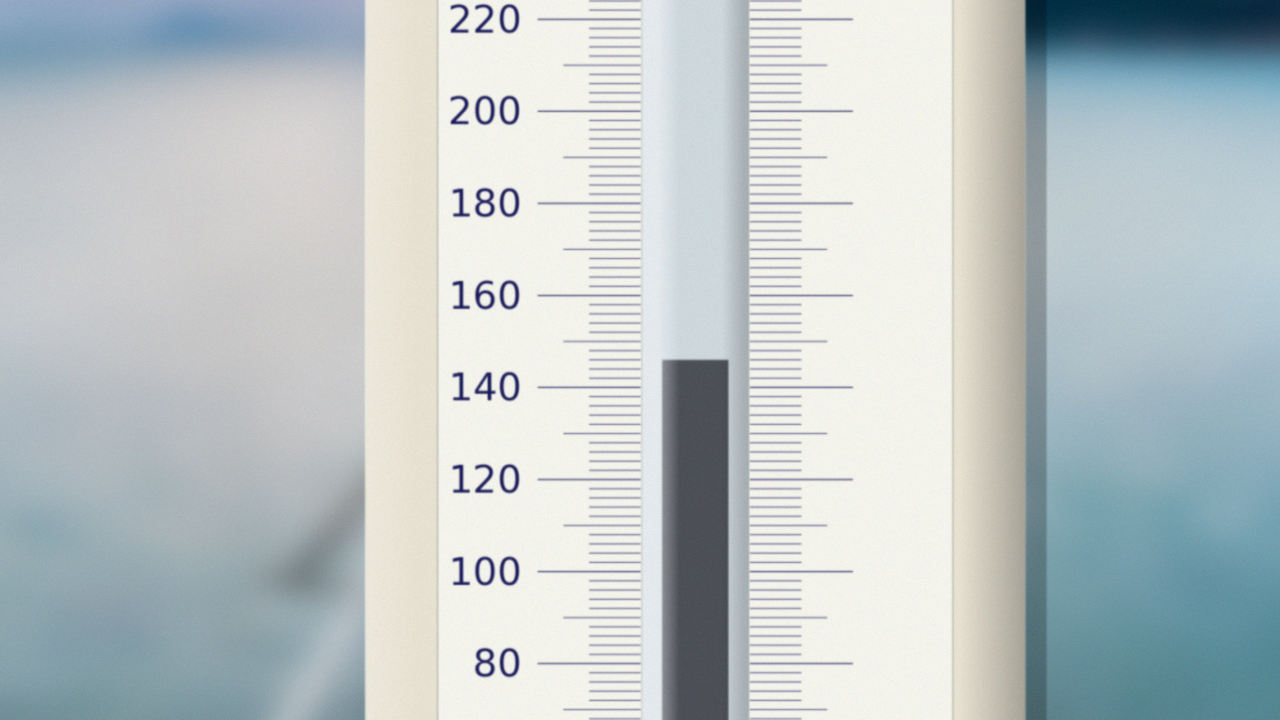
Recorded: 146 mmHg
